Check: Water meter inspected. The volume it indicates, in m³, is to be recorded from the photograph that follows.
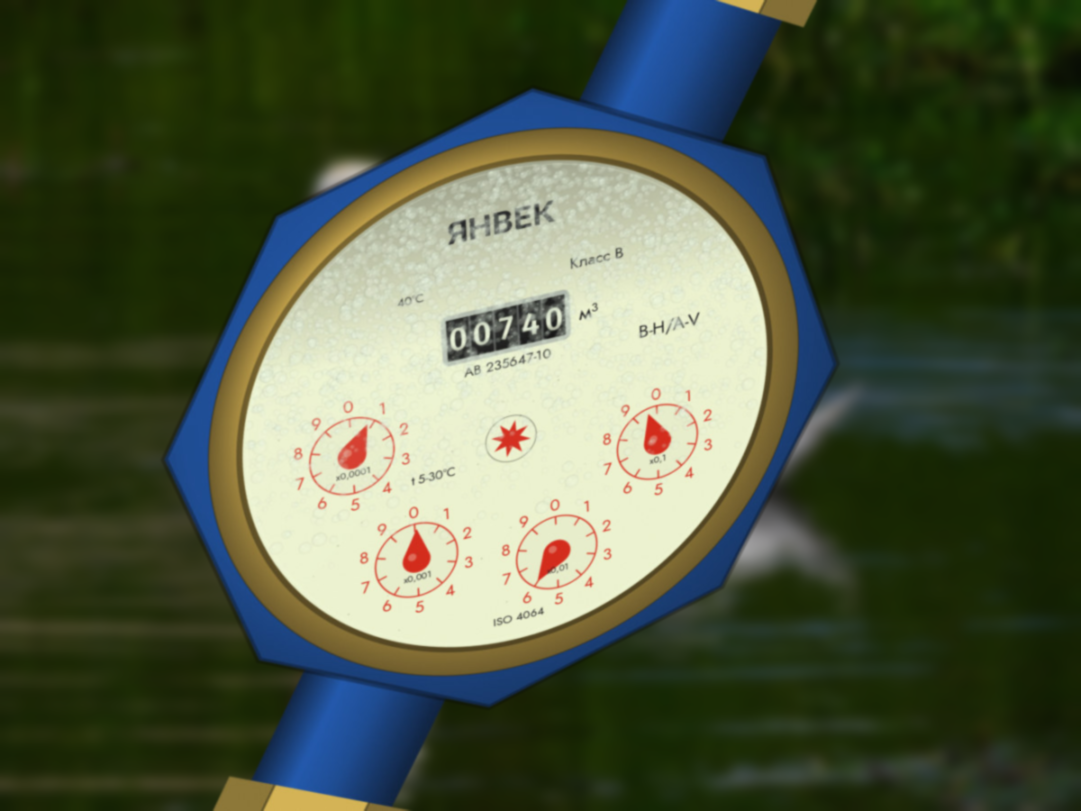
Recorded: 739.9600 m³
